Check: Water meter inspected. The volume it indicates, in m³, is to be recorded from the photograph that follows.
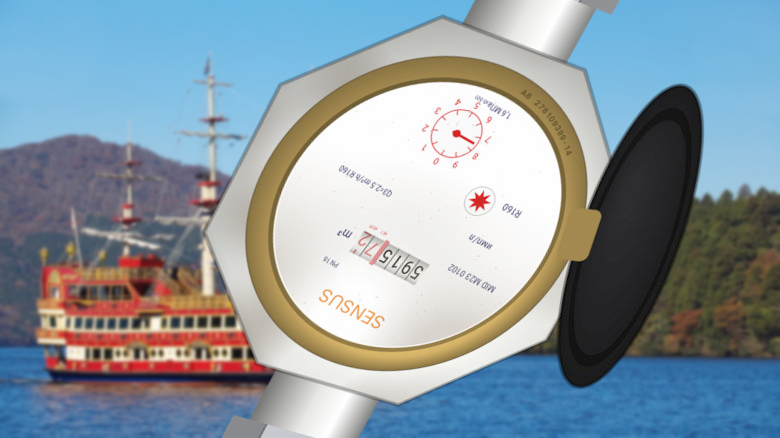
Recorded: 5915.717 m³
